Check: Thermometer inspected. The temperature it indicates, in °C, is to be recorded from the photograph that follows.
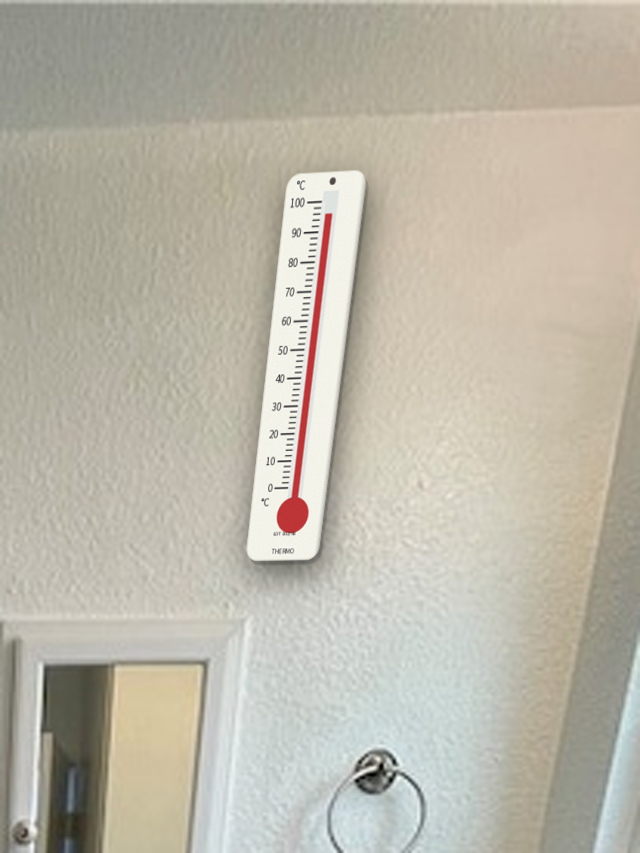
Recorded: 96 °C
